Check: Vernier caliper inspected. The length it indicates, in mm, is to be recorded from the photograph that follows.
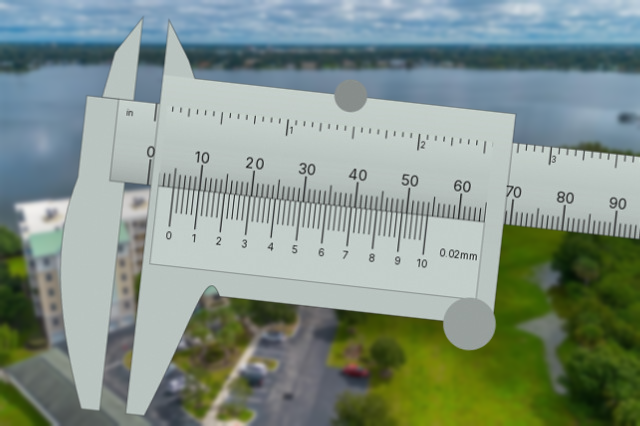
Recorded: 5.0 mm
